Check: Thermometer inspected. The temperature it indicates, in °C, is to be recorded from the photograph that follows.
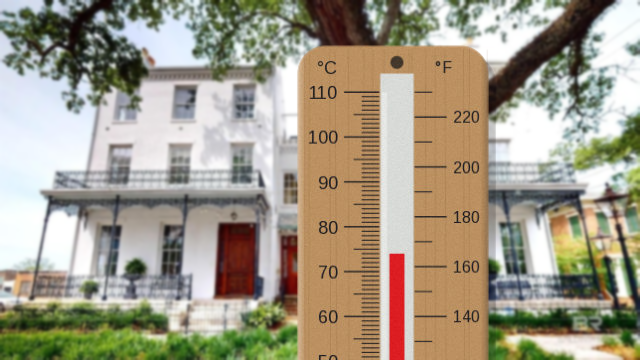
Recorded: 74 °C
